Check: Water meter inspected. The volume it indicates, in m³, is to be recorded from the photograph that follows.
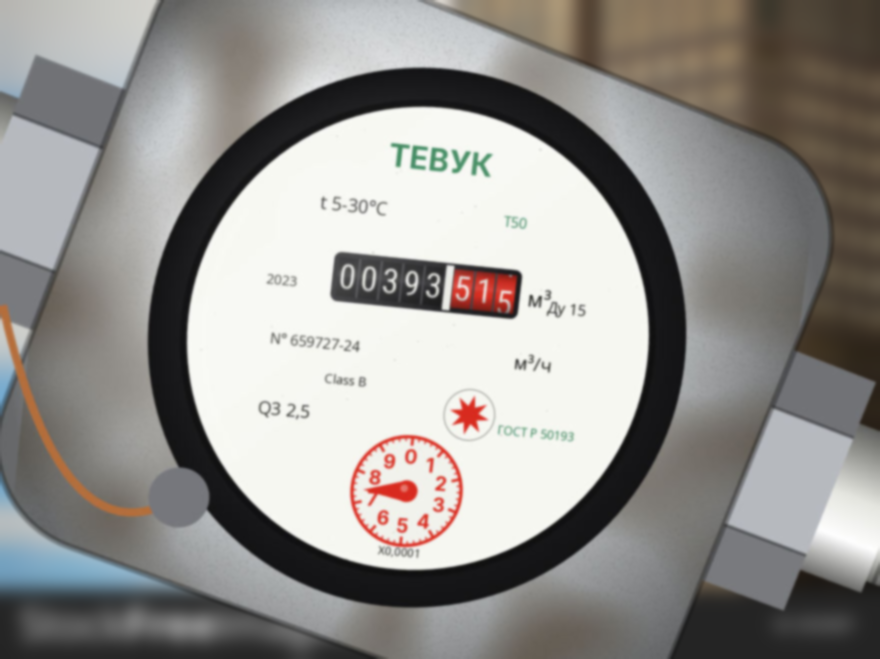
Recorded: 393.5147 m³
